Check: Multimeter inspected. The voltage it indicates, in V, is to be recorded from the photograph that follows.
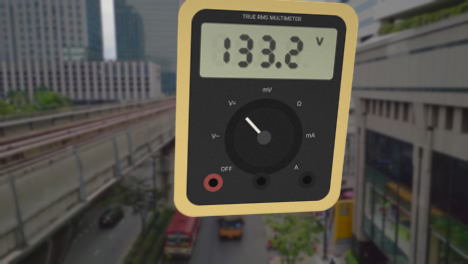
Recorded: 133.2 V
